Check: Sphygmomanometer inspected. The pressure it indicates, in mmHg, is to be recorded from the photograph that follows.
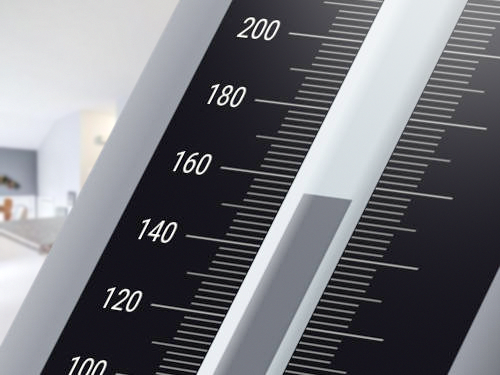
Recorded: 156 mmHg
